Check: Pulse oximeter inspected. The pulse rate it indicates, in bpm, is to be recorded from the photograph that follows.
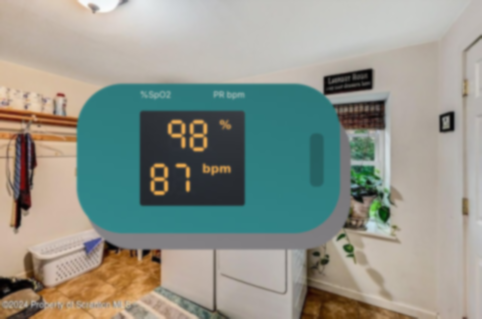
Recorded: 87 bpm
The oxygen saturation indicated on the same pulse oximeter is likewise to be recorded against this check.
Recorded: 98 %
